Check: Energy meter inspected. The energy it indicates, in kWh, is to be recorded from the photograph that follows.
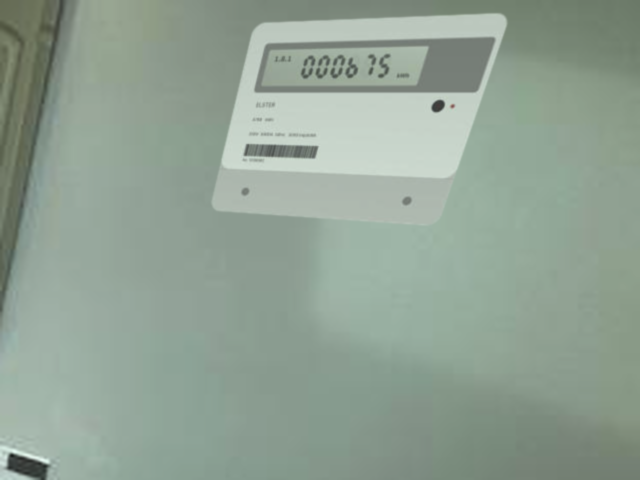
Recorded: 675 kWh
